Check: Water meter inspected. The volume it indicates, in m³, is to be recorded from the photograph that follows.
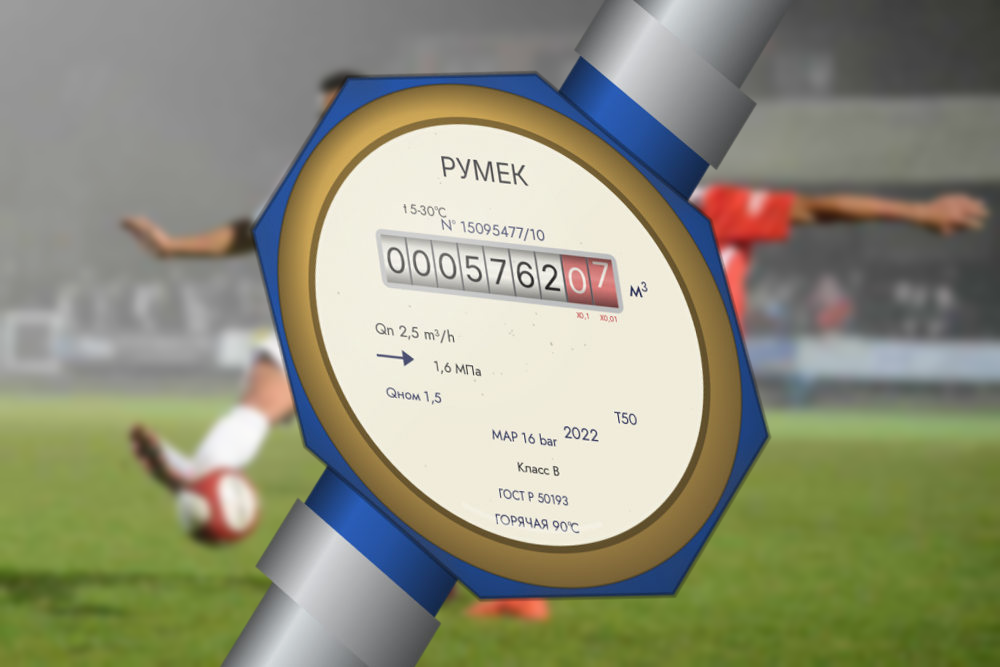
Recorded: 5762.07 m³
